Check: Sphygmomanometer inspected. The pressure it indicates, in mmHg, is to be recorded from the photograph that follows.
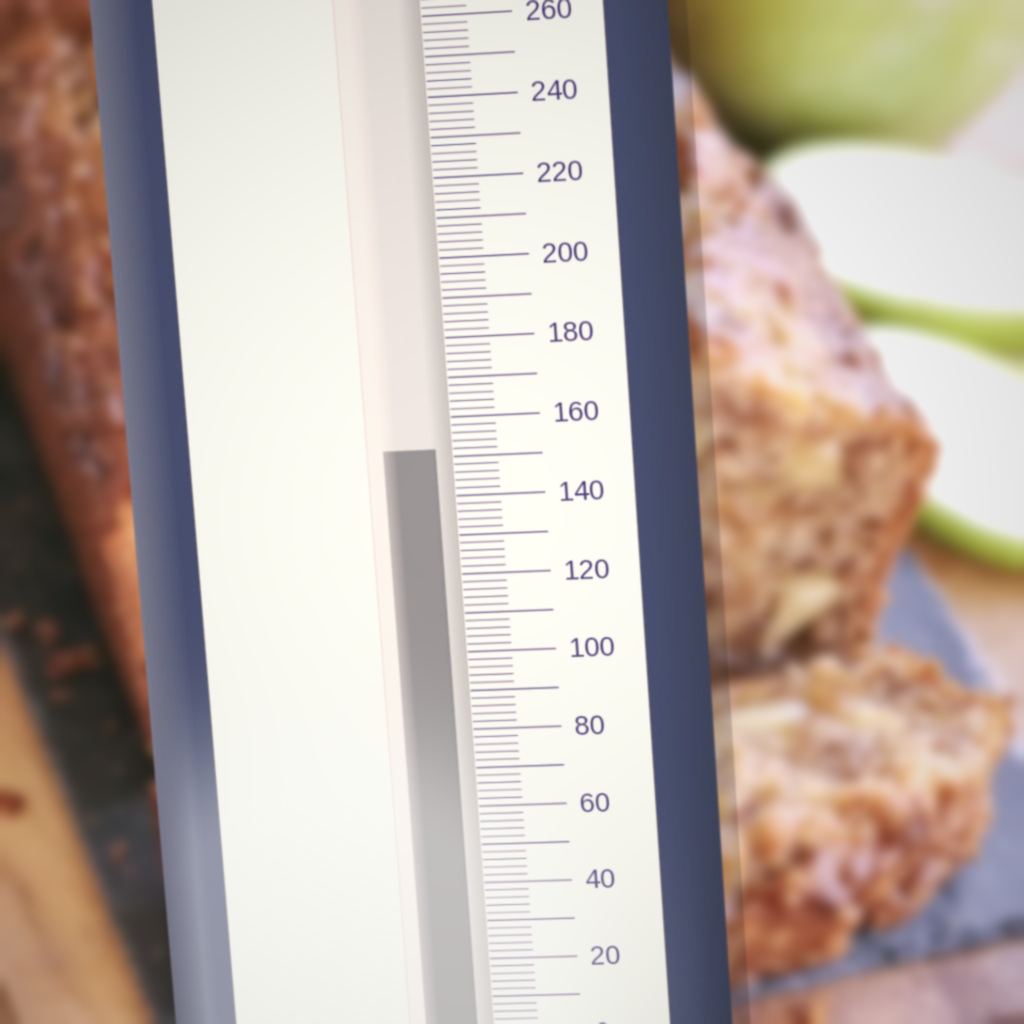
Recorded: 152 mmHg
